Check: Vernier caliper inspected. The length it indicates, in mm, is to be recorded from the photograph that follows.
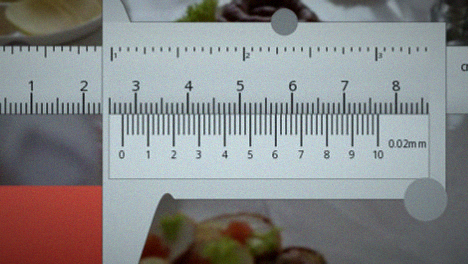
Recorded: 27.5 mm
